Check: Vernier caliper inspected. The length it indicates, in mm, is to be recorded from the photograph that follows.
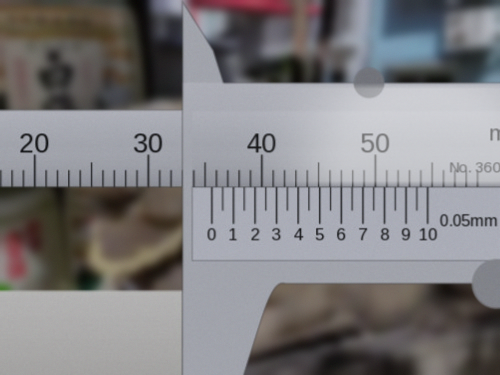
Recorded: 35.6 mm
